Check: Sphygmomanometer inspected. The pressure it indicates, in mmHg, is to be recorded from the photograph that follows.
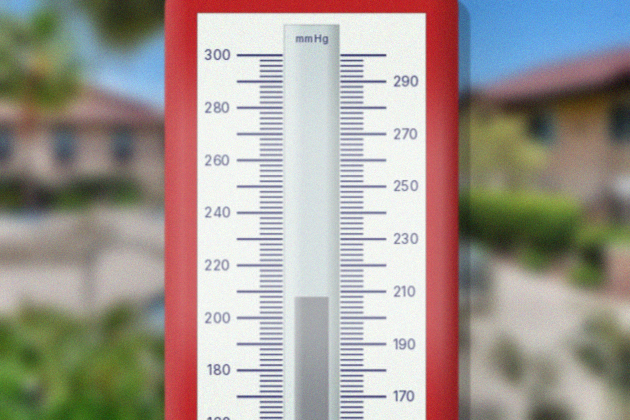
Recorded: 208 mmHg
